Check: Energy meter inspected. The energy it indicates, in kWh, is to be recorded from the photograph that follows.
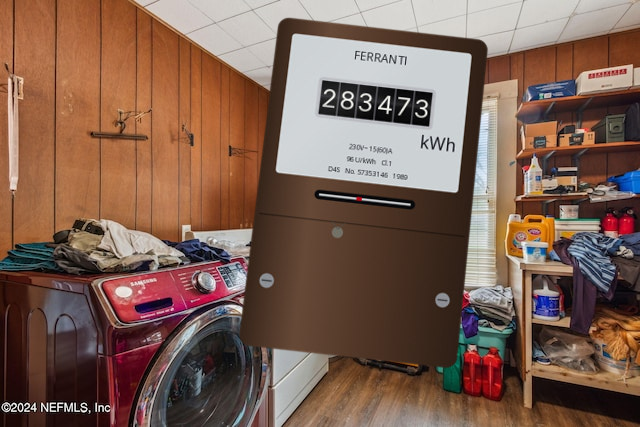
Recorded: 283473 kWh
